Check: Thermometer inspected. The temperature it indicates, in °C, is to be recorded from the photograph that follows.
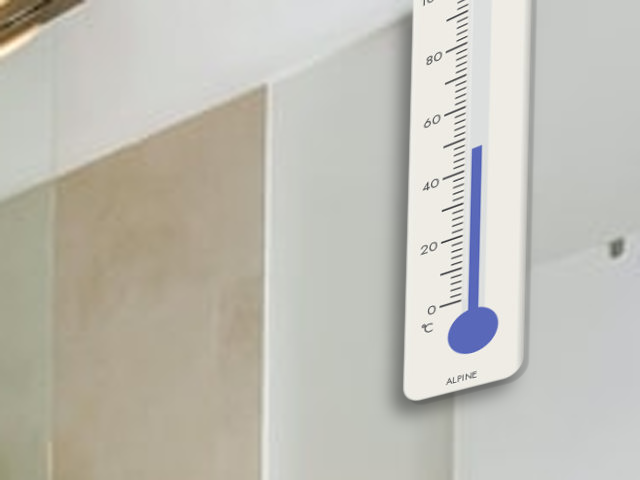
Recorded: 46 °C
